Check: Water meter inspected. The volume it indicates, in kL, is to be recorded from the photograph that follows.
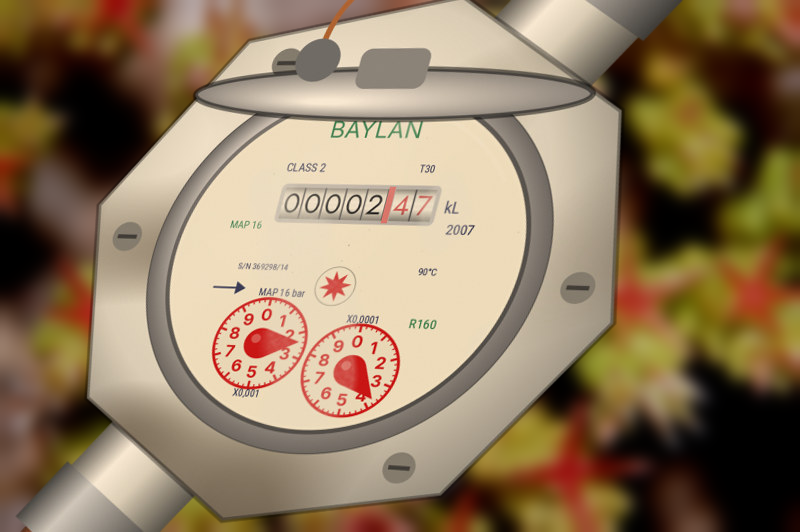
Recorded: 2.4723 kL
